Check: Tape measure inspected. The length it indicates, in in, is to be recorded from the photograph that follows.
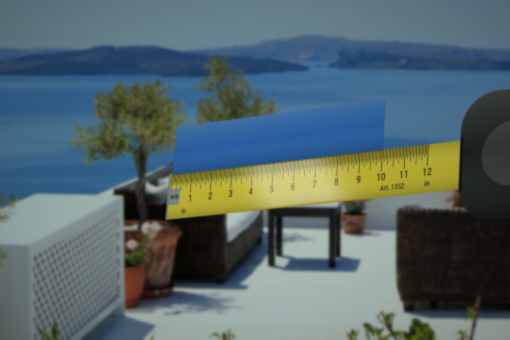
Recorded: 10 in
